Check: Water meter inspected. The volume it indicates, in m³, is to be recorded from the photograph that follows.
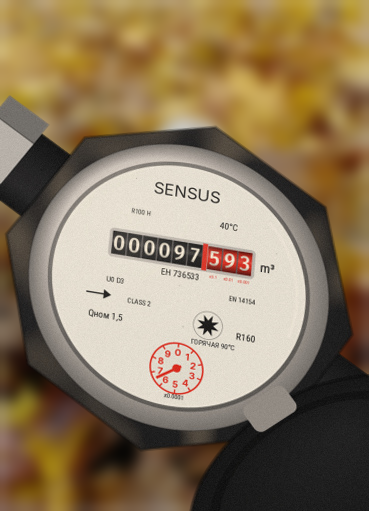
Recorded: 97.5936 m³
